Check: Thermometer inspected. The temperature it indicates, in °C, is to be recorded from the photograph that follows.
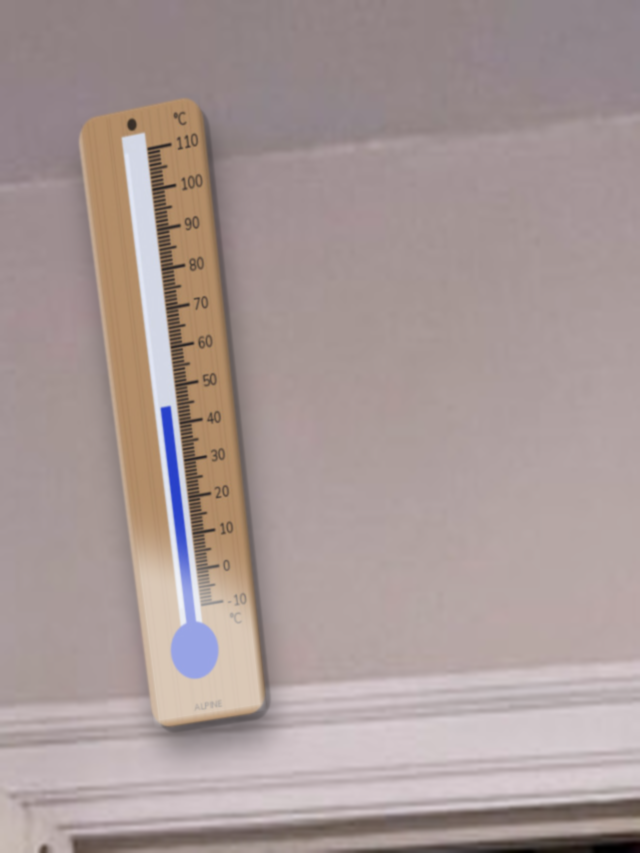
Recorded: 45 °C
